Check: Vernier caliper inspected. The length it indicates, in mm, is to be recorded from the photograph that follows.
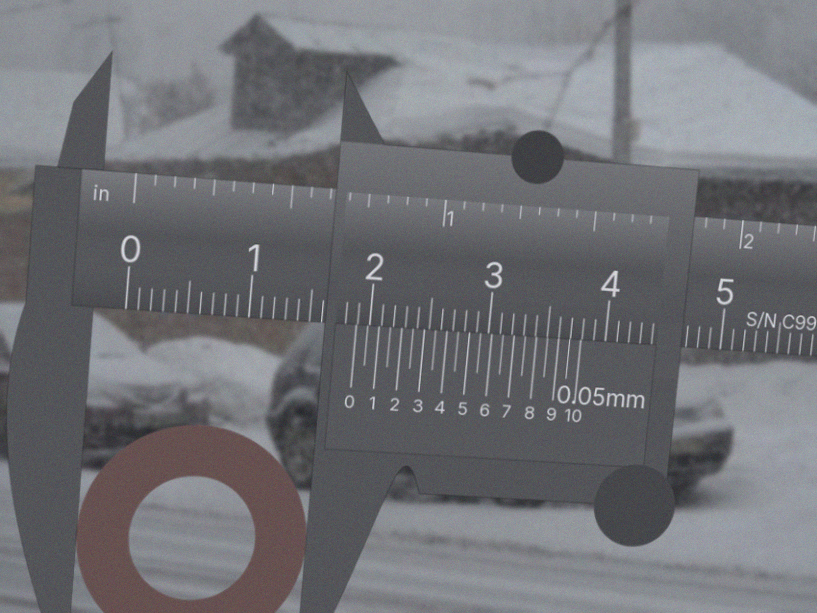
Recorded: 18.9 mm
